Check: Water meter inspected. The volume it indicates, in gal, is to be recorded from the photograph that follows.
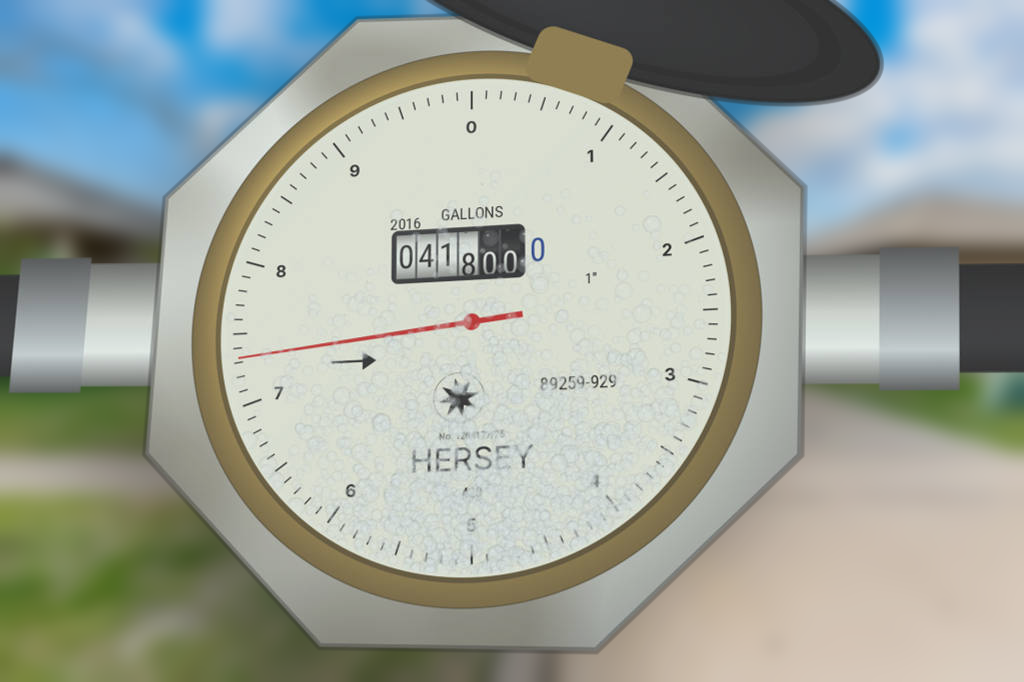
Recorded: 417997.3 gal
